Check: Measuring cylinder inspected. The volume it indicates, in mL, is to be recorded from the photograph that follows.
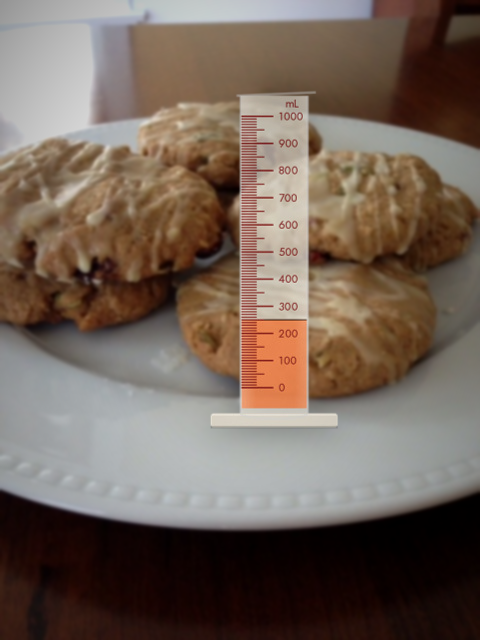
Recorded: 250 mL
